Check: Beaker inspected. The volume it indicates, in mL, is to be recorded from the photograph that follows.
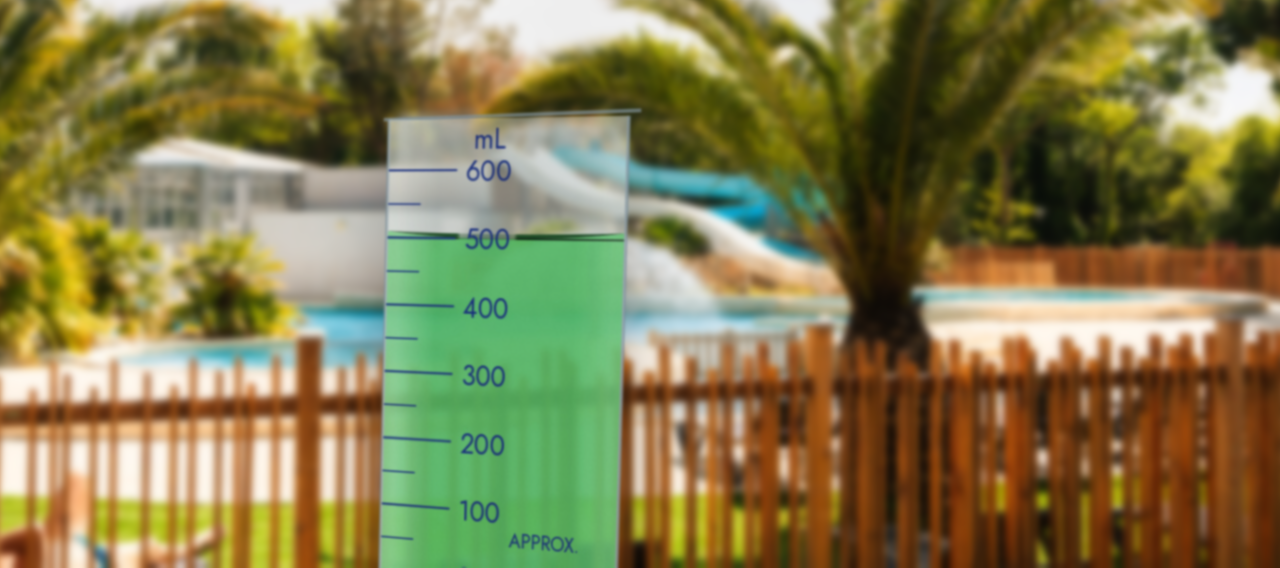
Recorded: 500 mL
